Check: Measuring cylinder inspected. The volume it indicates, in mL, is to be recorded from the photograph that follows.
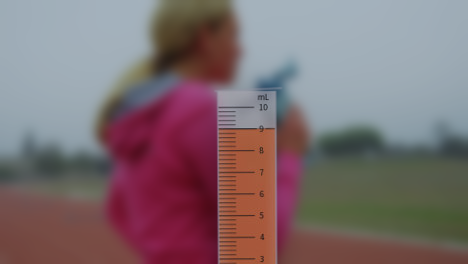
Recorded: 9 mL
